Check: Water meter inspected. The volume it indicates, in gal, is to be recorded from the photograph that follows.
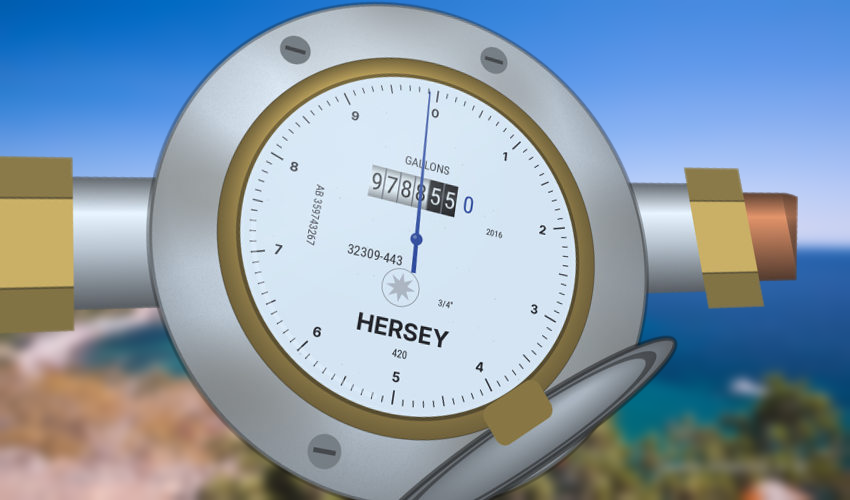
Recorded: 9788549.9 gal
